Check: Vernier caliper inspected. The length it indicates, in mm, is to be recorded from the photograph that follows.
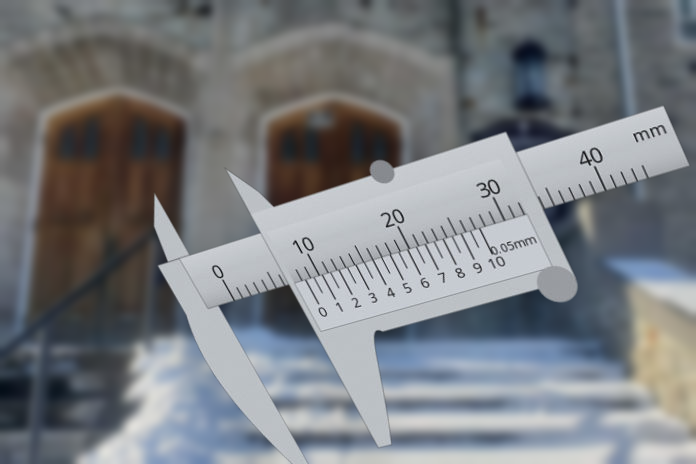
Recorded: 8.4 mm
